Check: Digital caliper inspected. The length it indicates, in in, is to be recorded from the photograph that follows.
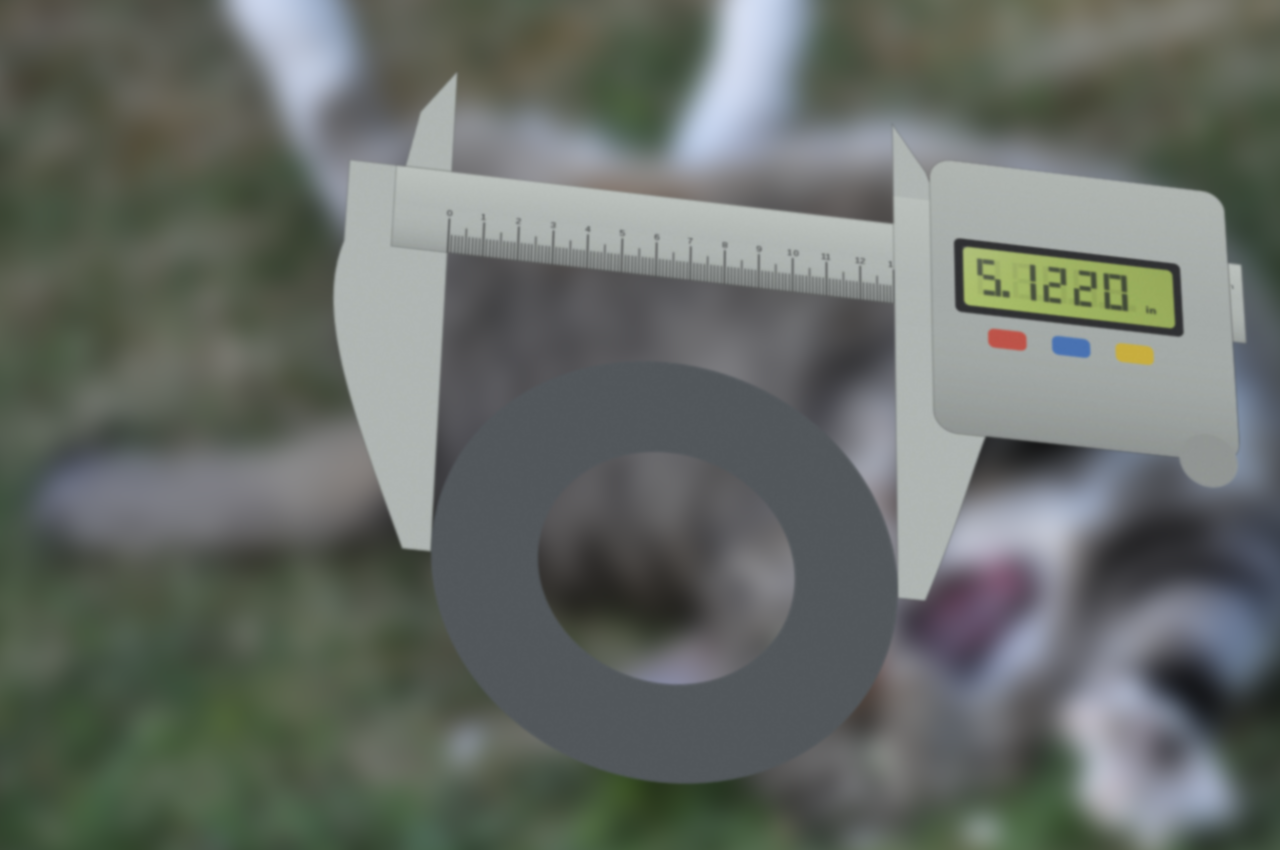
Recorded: 5.1220 in
